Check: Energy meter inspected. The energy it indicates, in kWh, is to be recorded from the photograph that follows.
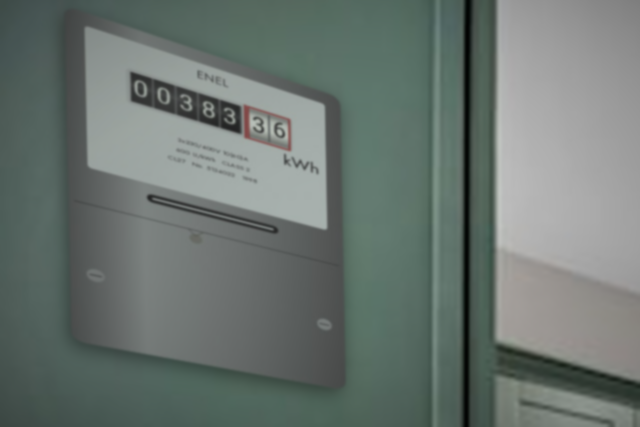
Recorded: 383.36 kWh
